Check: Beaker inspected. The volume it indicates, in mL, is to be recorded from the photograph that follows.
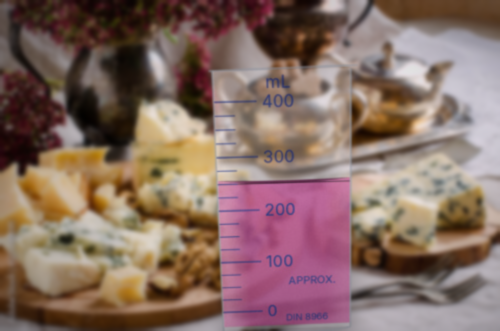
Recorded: 250 mL
